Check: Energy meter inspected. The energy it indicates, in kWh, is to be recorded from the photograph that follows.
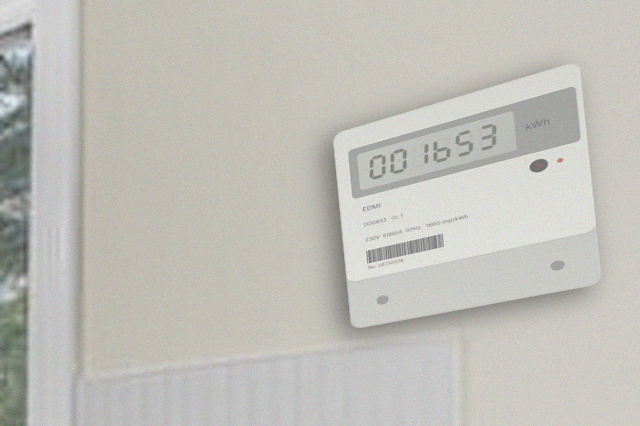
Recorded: 1653 kWh
